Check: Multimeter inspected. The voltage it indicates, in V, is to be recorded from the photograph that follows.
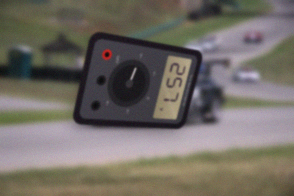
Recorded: 257 V
